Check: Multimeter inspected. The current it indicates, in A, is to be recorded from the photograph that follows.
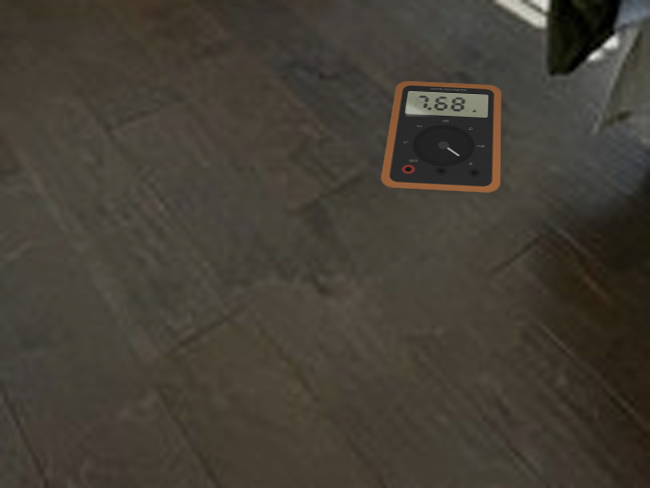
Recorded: 7.68 A
